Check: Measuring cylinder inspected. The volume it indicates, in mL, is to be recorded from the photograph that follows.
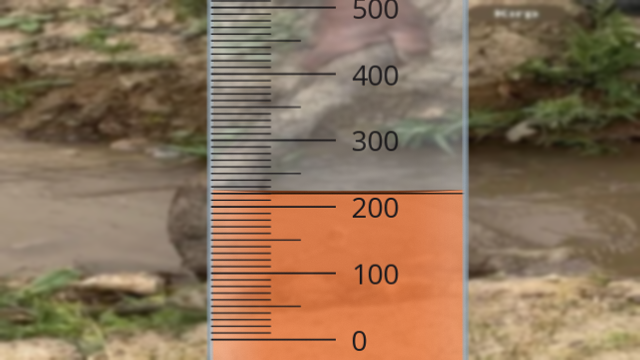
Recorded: 220 mL
